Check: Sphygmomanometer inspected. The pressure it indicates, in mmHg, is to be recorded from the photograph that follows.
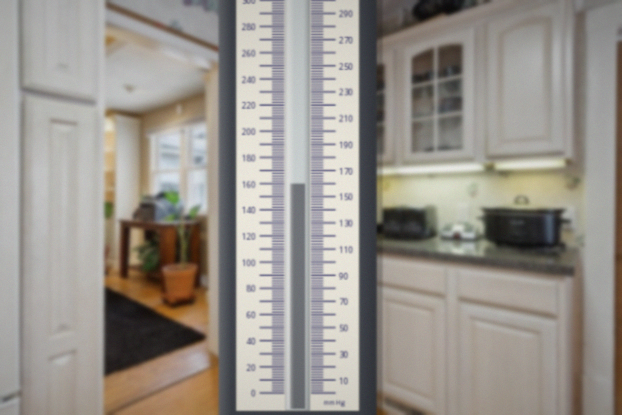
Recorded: 160 mmHg
